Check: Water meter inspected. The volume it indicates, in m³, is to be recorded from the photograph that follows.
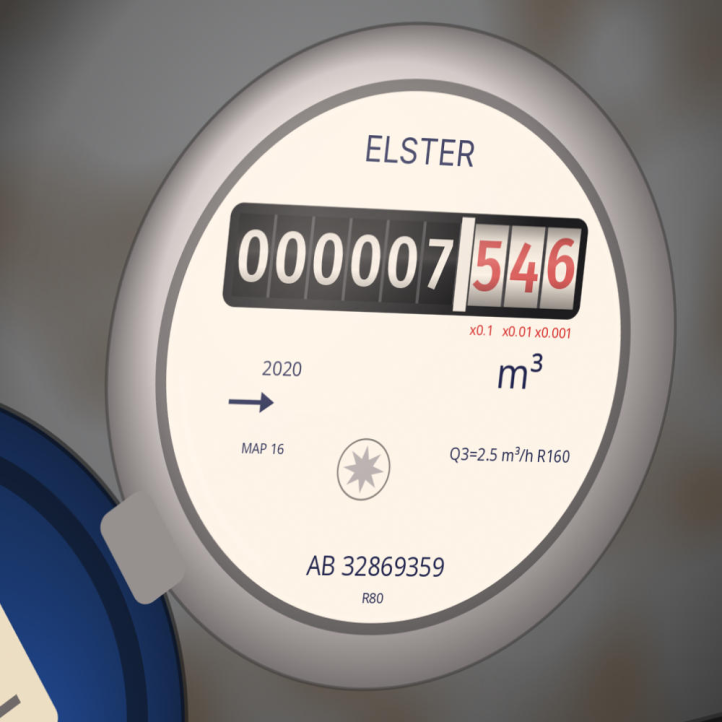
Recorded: 7.546 m³
